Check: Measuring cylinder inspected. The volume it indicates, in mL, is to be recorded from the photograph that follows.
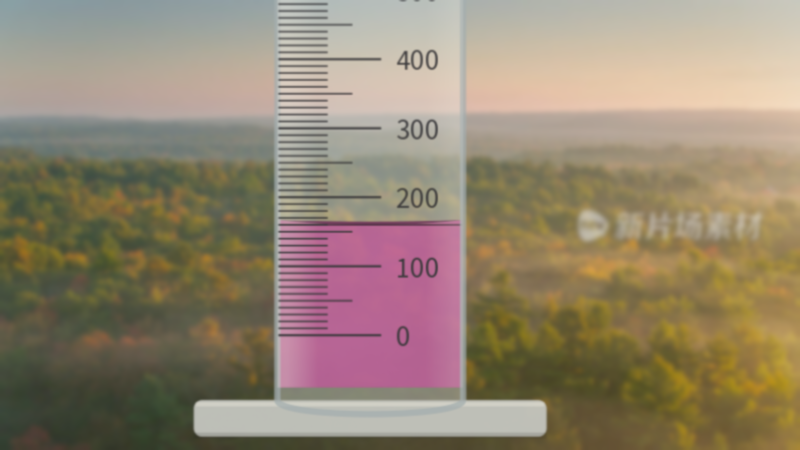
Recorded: 160 mL
